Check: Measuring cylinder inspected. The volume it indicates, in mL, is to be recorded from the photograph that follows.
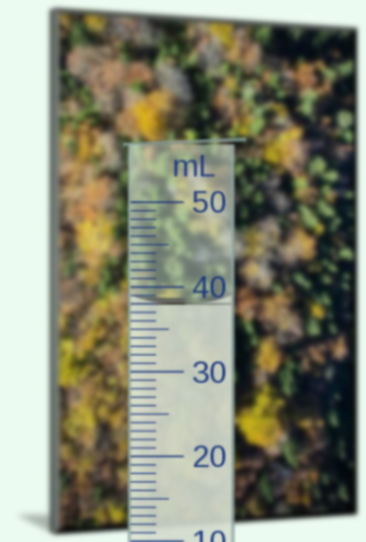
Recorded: 38 mL
